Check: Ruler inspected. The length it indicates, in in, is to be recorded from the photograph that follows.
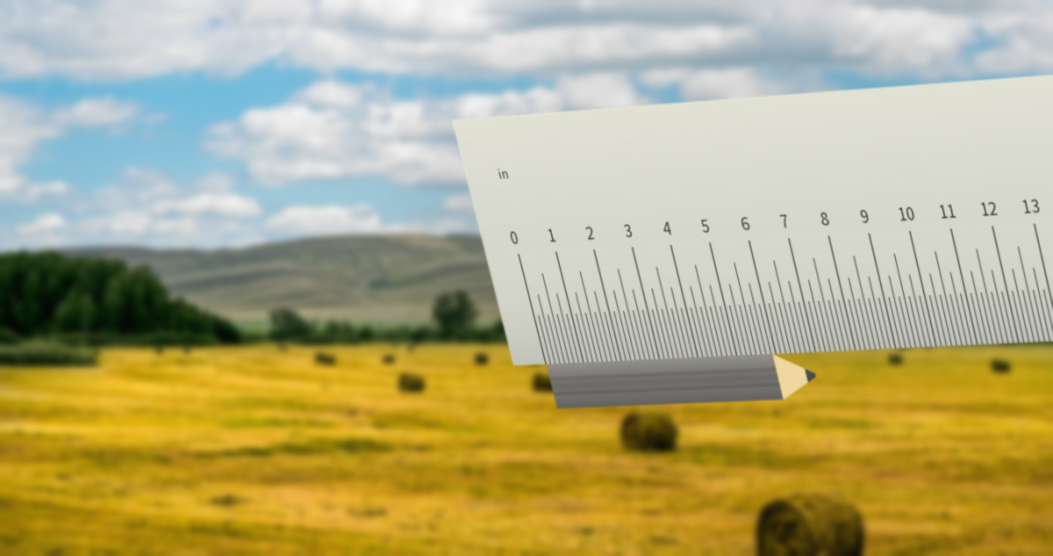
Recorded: 6.875 in
